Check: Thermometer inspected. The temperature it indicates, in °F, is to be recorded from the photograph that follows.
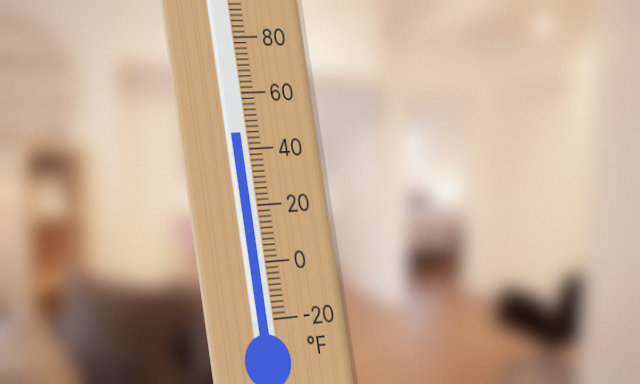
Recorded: 46 °F
